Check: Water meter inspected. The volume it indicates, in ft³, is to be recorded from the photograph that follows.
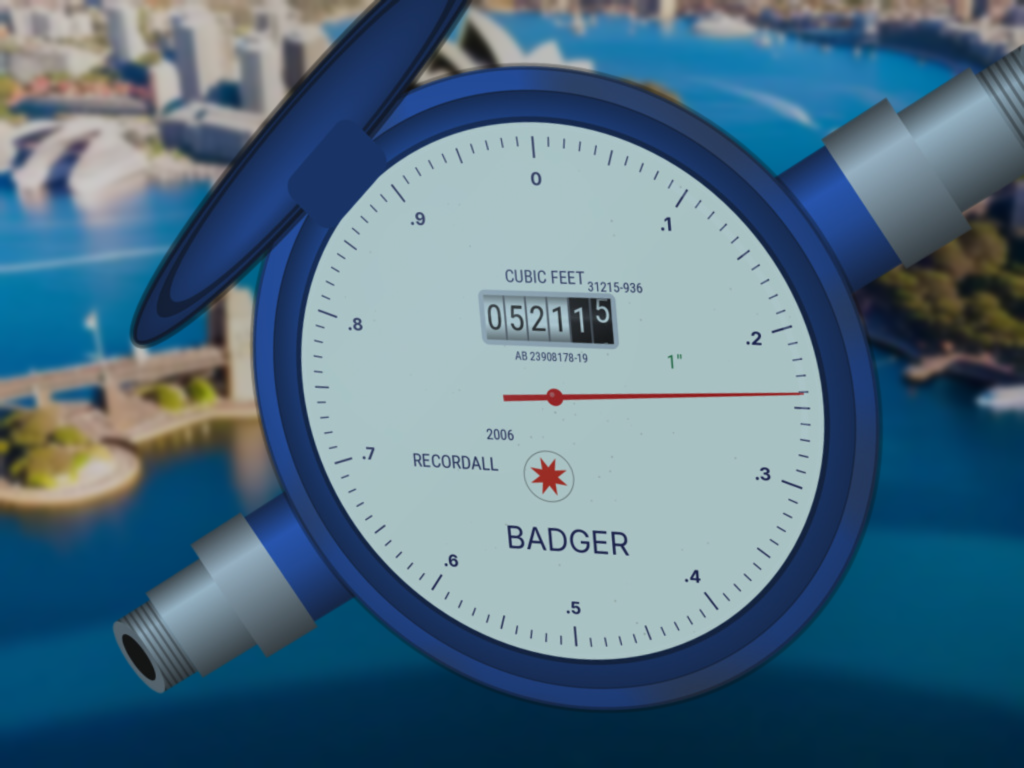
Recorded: 52115.24 ft³
